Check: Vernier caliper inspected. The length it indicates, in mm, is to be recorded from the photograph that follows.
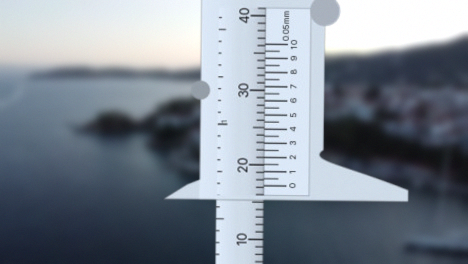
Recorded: 17.2 mm
